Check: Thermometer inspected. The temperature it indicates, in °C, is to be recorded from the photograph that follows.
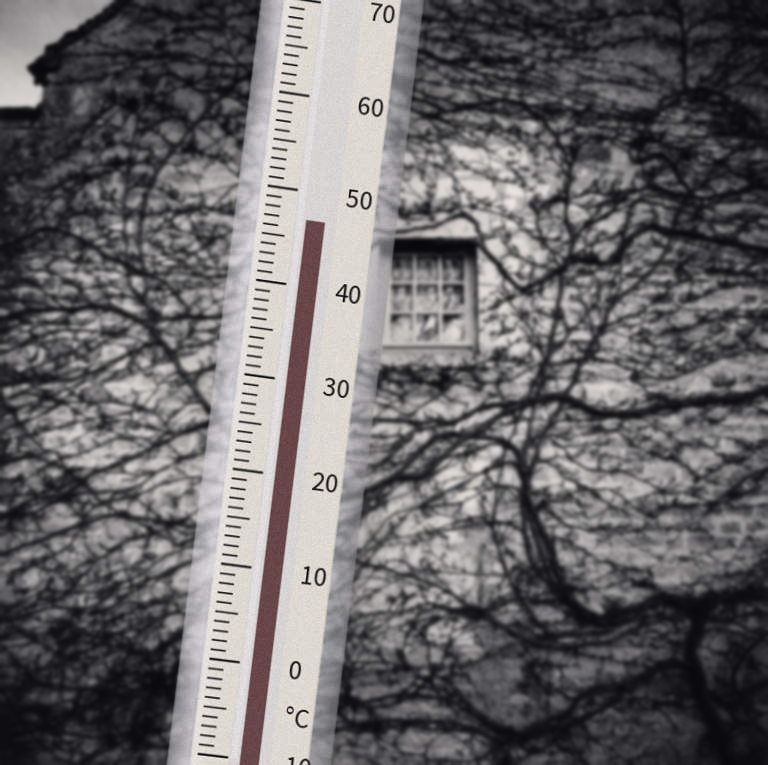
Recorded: 47 °C
